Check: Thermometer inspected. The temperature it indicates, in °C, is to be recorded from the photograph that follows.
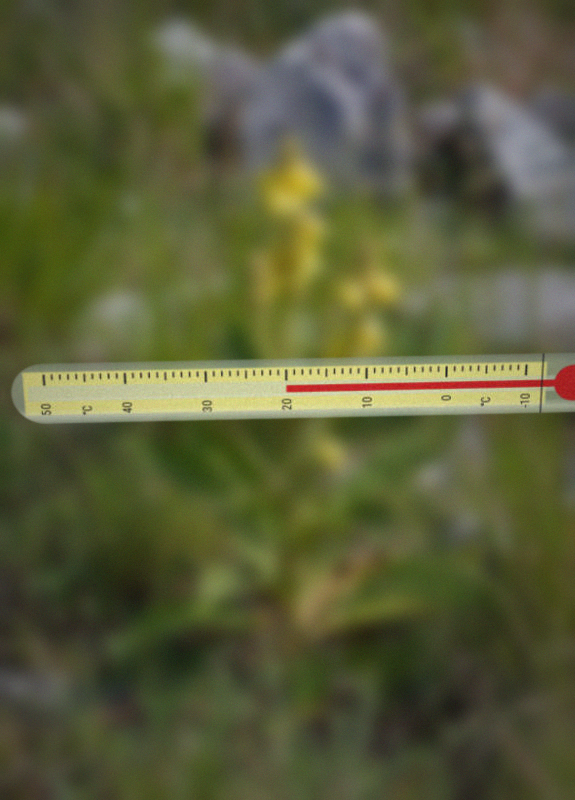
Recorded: 20 °C
